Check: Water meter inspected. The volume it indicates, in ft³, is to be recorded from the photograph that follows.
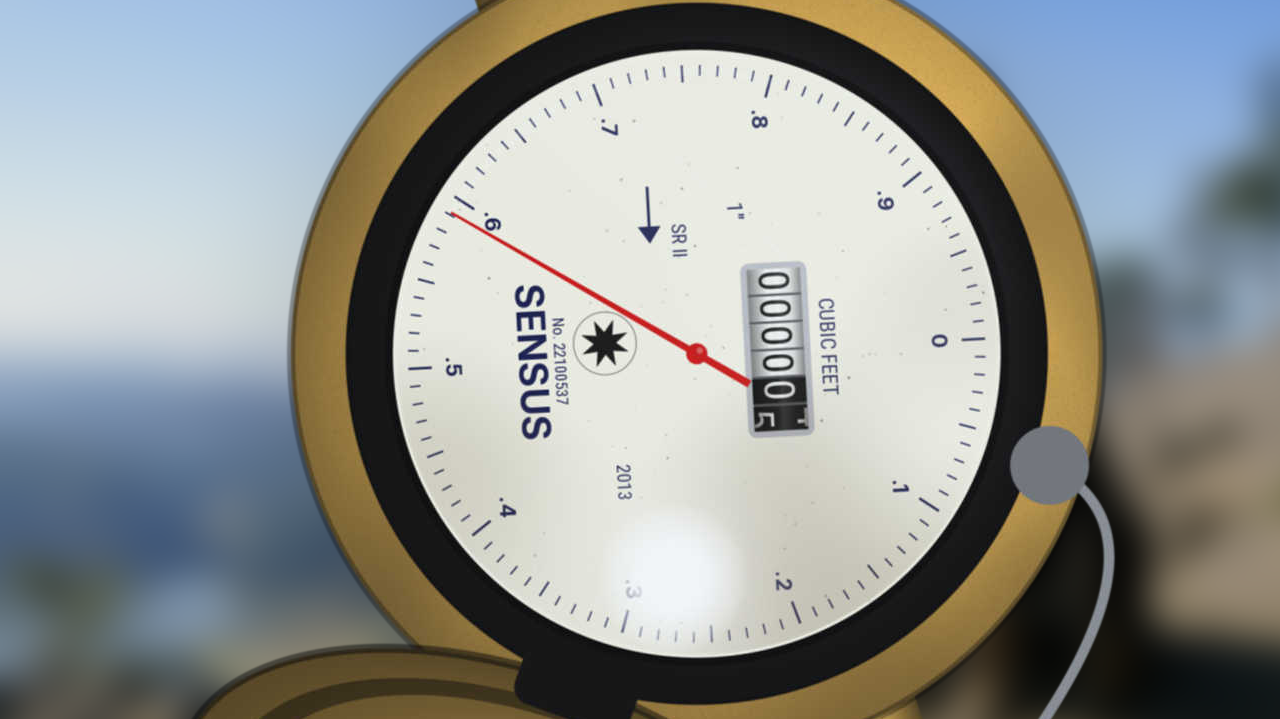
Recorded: 4.59 ft³
